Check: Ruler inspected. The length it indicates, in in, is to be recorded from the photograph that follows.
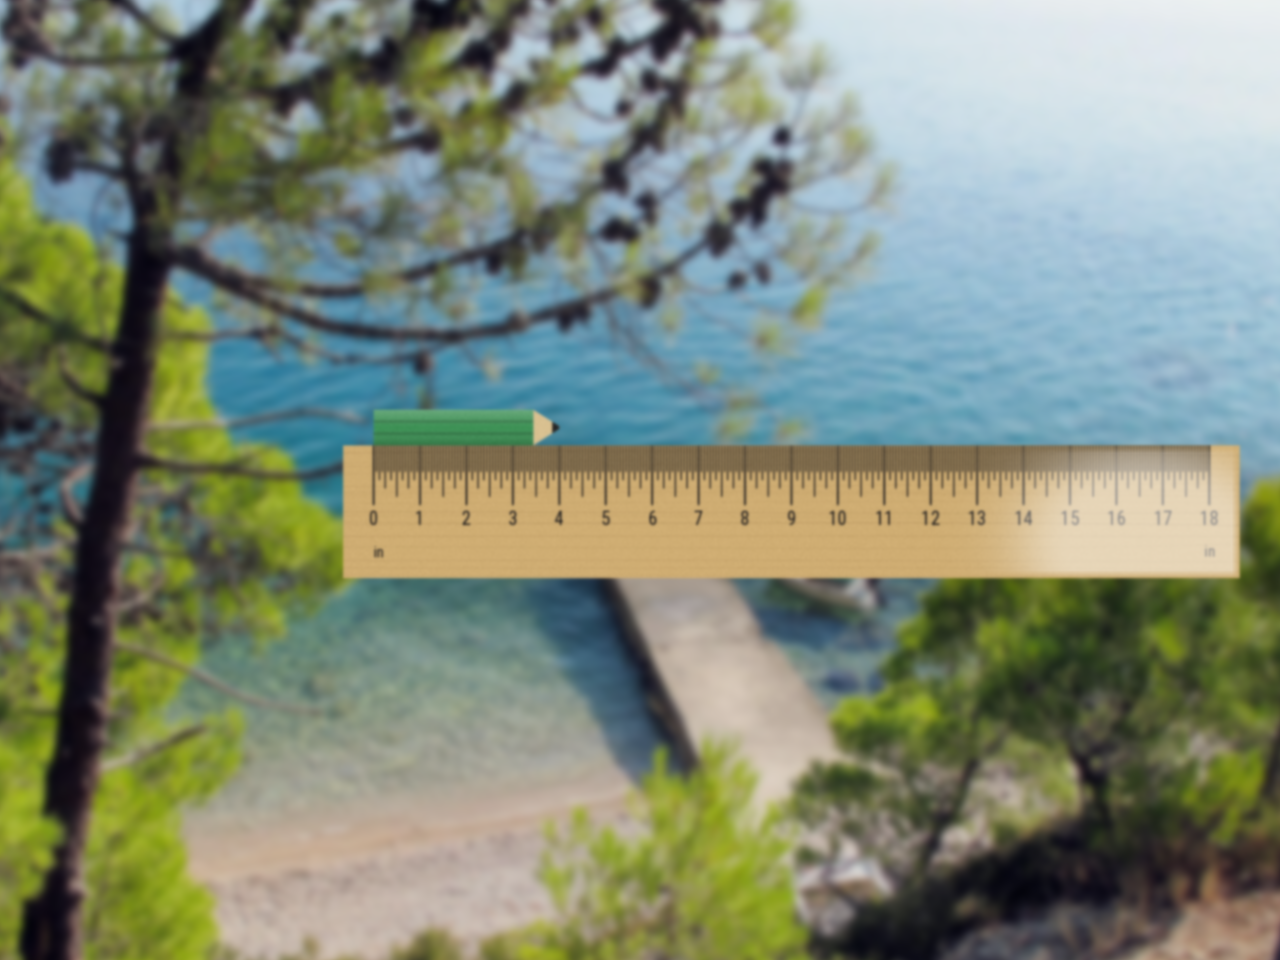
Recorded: 4 in
